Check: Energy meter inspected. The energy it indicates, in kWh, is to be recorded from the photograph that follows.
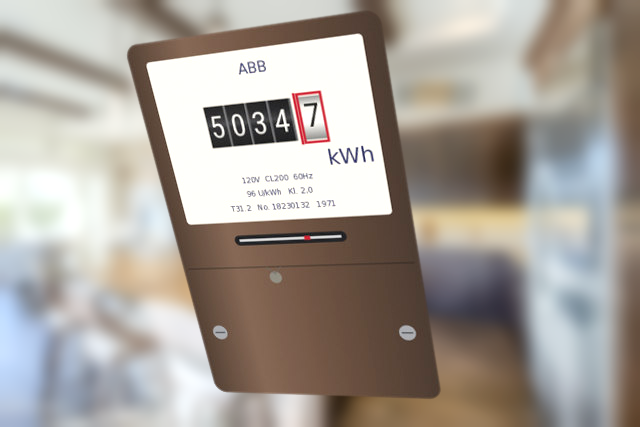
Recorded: 5034.7 kWh
